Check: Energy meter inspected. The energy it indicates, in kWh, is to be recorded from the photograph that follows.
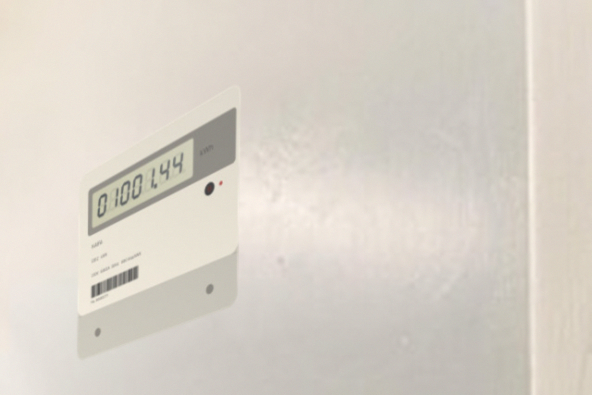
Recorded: 1001.44 kWh
